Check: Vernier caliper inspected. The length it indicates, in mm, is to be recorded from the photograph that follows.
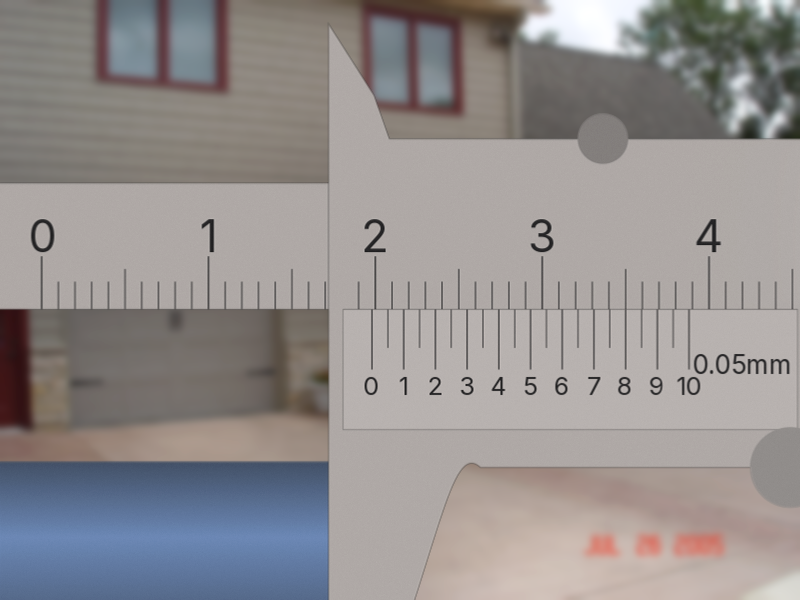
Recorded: 19.8 mm
